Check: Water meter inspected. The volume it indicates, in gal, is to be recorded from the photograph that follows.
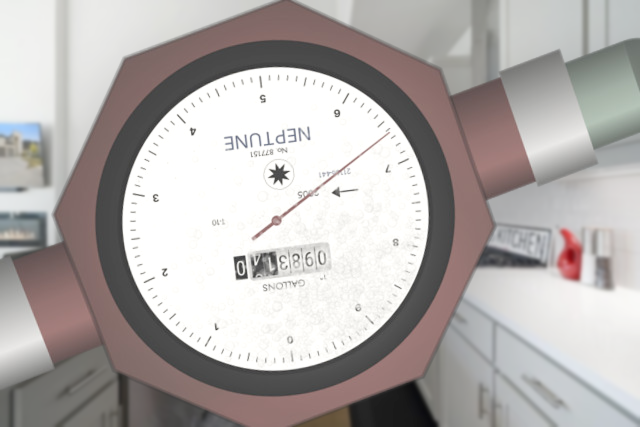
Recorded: 983136.6 gal
